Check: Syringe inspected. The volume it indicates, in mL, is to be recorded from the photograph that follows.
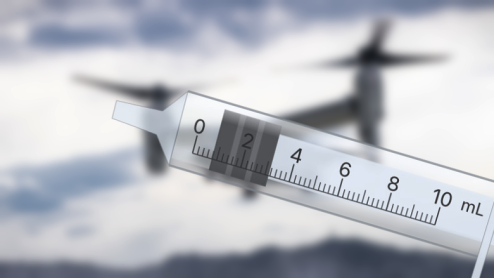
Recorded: 0.8 mL
